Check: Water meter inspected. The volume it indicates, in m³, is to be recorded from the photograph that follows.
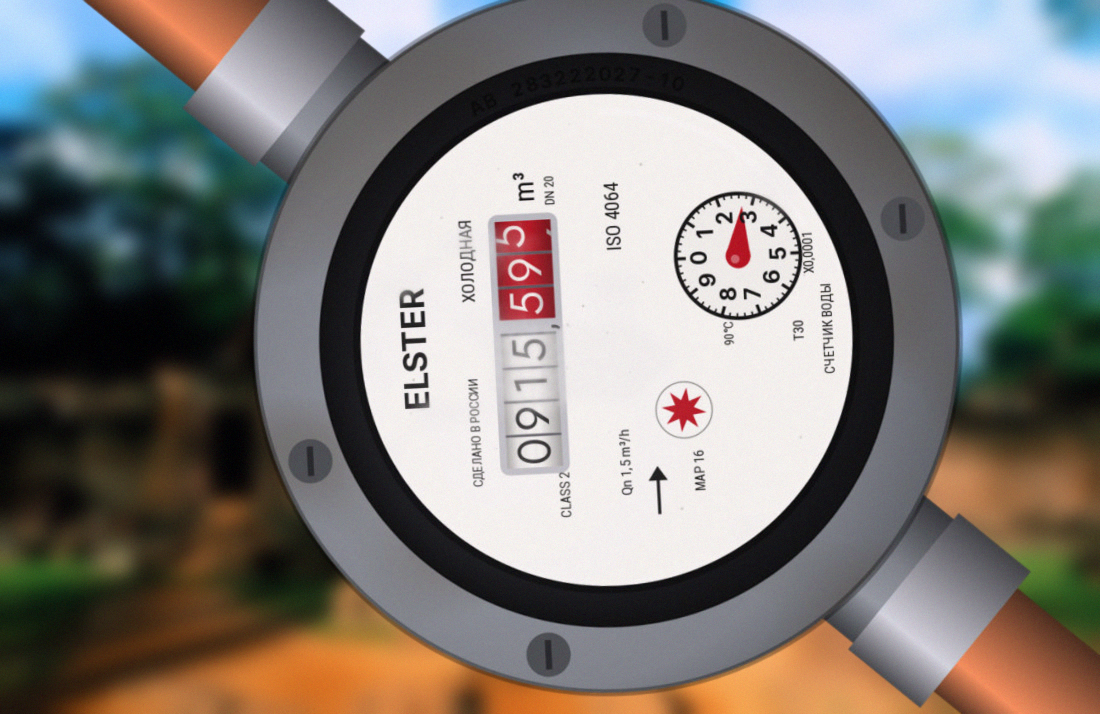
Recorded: 915.5952 m³
